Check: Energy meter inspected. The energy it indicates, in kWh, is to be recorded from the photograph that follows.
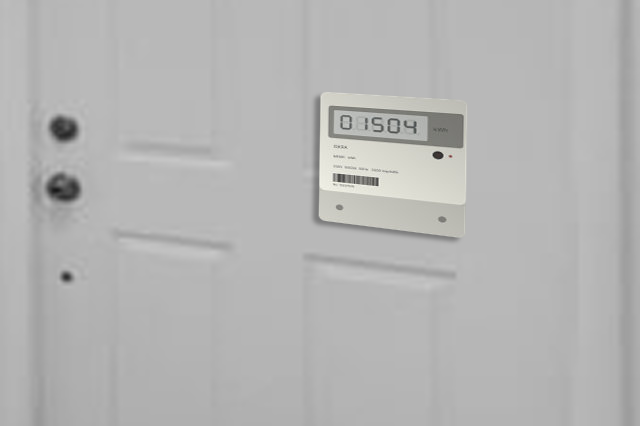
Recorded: 1504 kWh
